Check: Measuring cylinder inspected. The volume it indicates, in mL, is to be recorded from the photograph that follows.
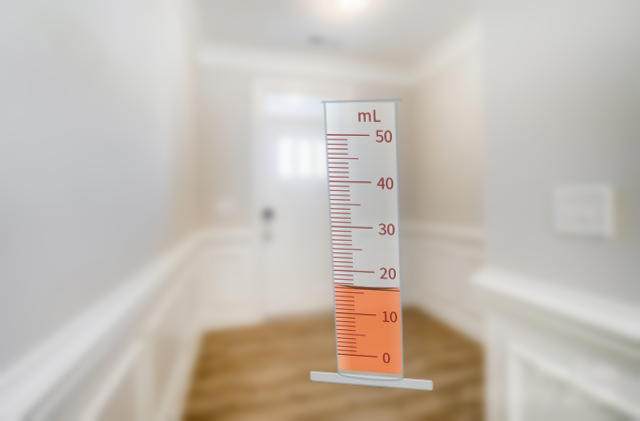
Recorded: 16 mL
